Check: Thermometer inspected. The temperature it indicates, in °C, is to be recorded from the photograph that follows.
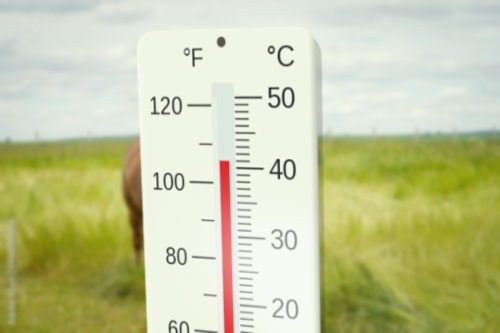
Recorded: 41 °C
